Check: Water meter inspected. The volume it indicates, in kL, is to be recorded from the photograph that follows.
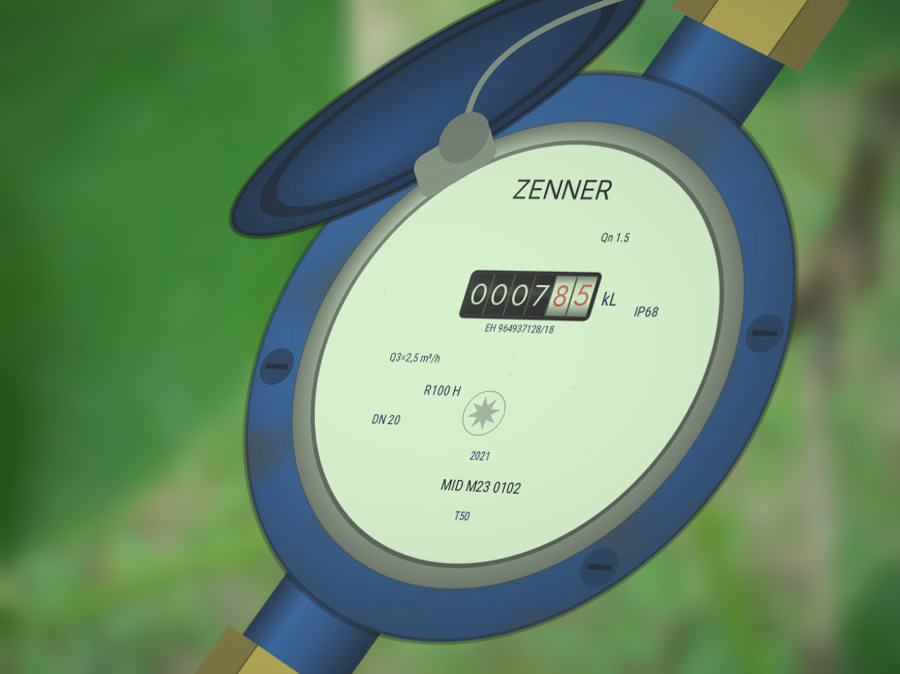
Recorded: 7.85 kL
